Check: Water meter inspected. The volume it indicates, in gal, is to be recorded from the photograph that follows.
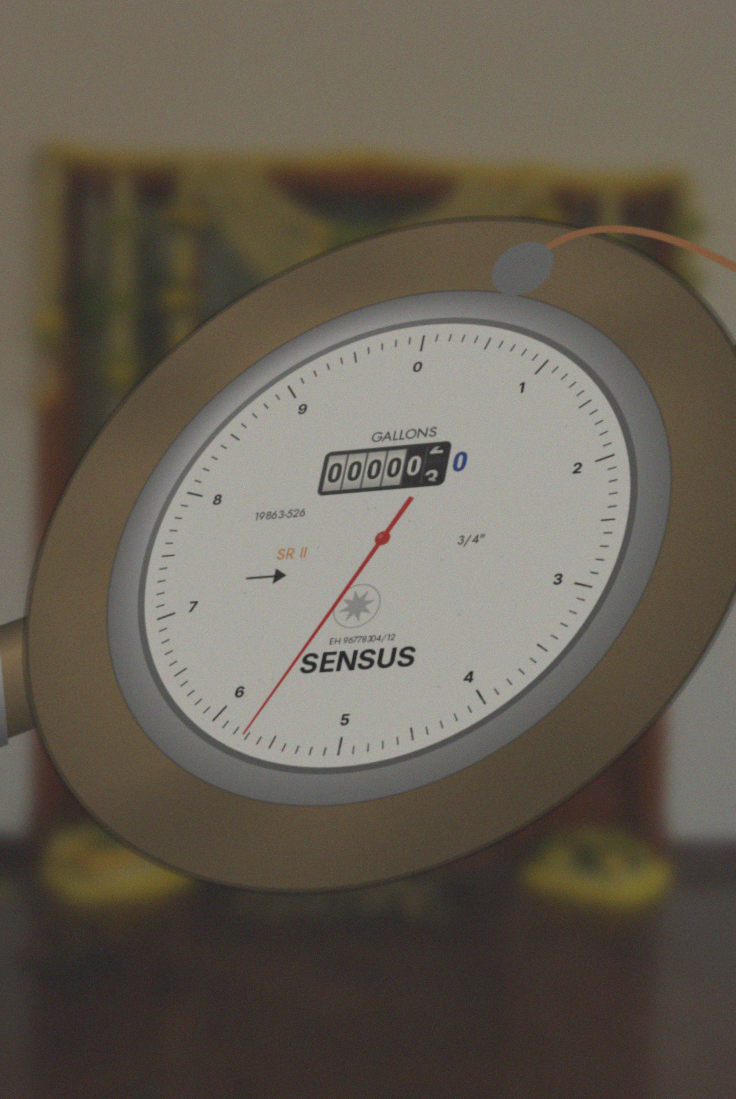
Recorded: 25.7 gal
